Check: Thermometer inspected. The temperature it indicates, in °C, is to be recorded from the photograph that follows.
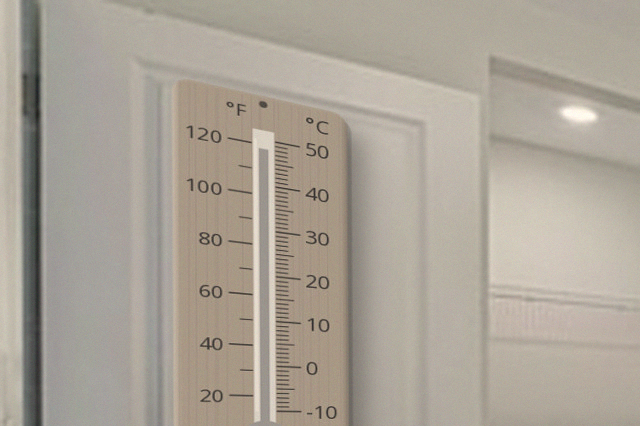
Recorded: 48 °C
